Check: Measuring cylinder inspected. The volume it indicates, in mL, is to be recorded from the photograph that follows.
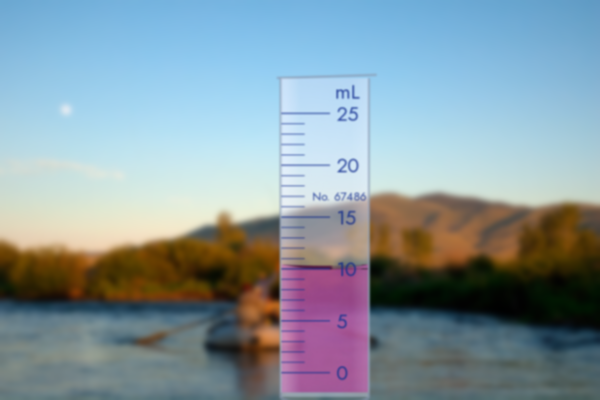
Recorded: 10 mL
